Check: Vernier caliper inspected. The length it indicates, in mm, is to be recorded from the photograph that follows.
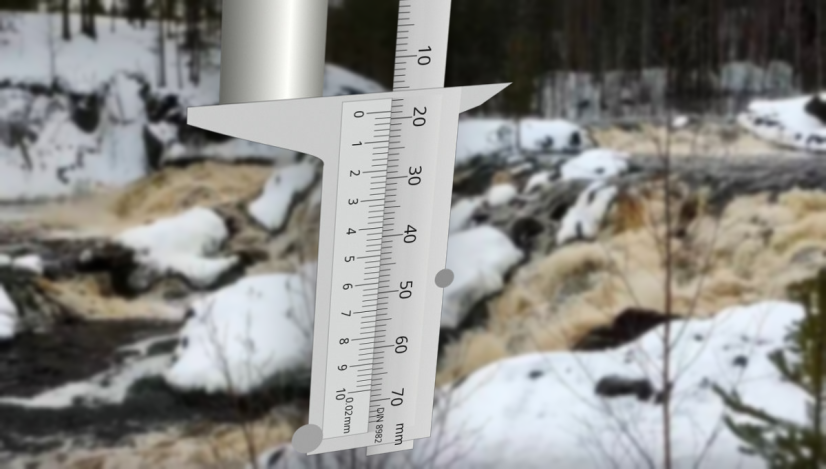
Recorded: 18.8 mm
